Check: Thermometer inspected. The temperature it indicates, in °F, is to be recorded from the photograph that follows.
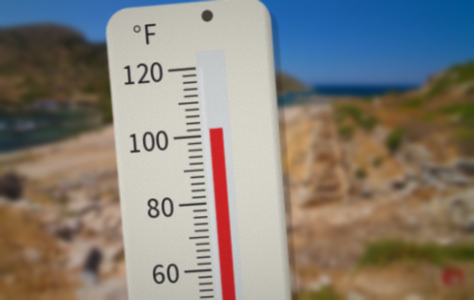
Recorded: 102 °F
